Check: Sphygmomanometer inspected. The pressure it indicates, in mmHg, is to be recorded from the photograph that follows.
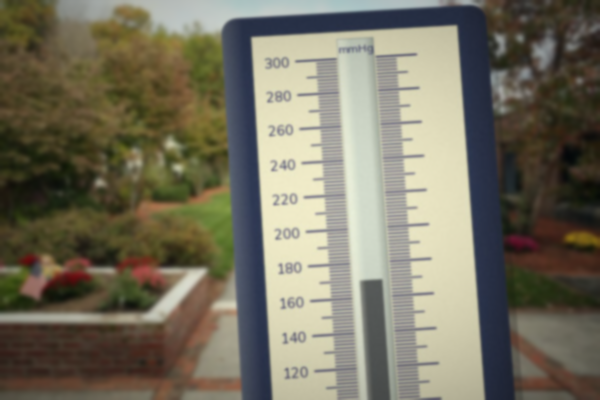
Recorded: 170 mmHg
